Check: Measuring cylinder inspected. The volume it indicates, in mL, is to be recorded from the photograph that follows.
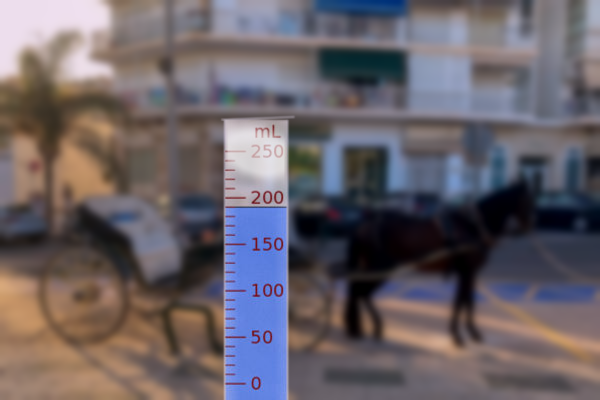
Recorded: 190 mL
